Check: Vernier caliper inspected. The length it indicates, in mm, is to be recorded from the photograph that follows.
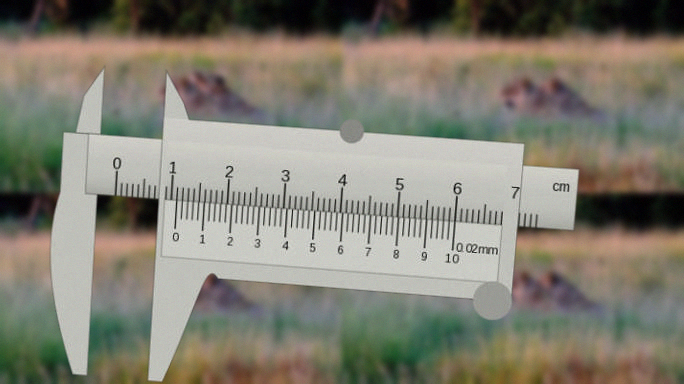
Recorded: 11.0 mm
